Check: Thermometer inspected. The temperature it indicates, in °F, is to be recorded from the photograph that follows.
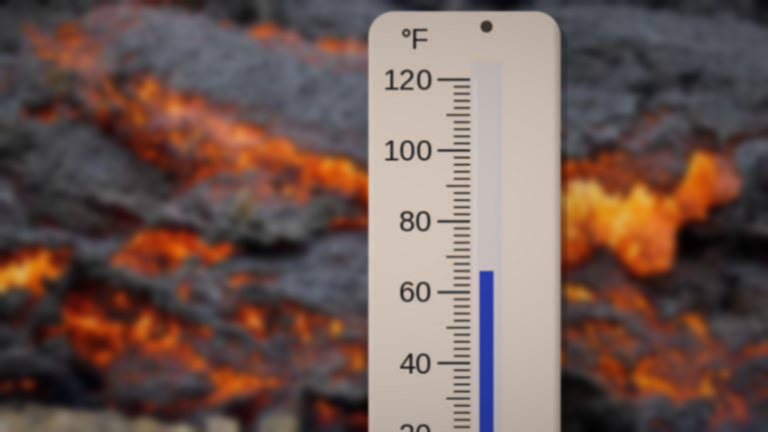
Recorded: 66 °F
